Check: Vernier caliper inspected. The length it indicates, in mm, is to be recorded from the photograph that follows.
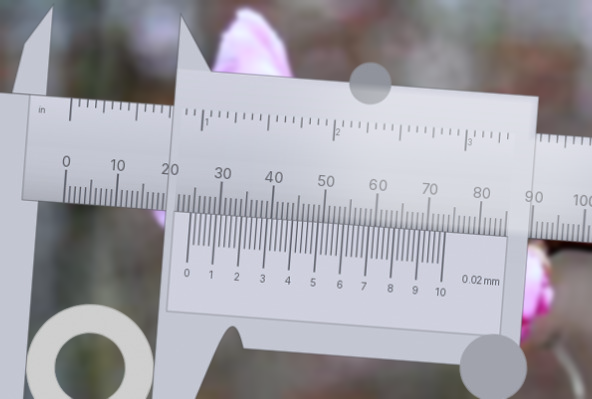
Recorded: 24.5 mm
